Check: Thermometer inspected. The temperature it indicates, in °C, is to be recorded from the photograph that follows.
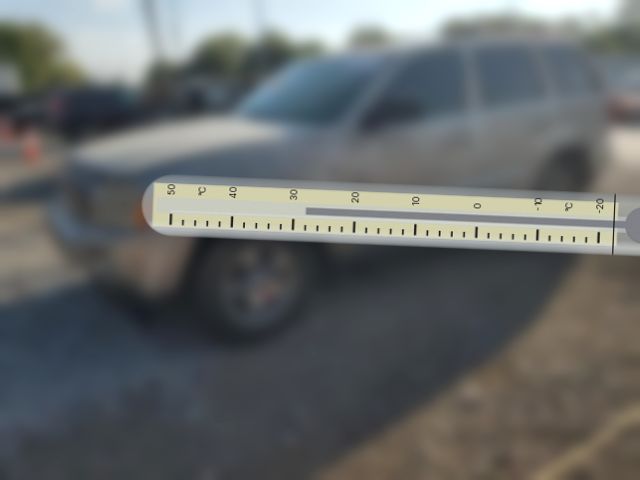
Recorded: 28 °C
